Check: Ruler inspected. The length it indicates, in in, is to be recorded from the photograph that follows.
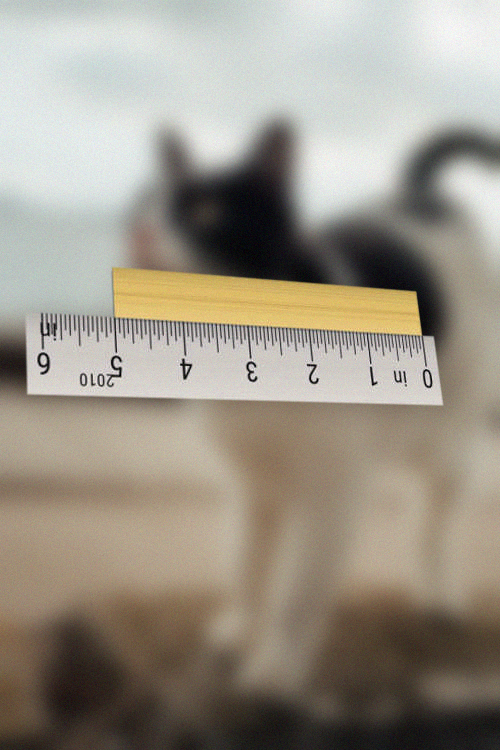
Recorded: 5 in
